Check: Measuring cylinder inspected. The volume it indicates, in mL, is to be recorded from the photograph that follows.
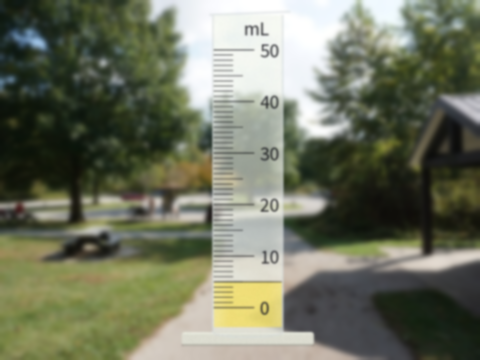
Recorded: 5 mL
